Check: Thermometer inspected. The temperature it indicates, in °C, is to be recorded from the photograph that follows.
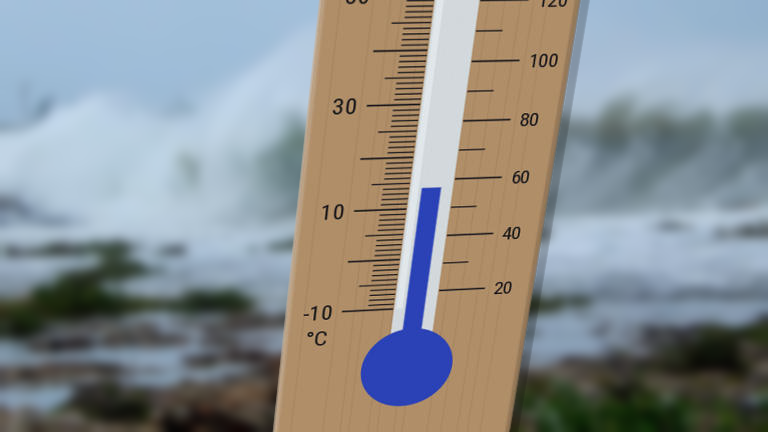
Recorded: 14 °C
